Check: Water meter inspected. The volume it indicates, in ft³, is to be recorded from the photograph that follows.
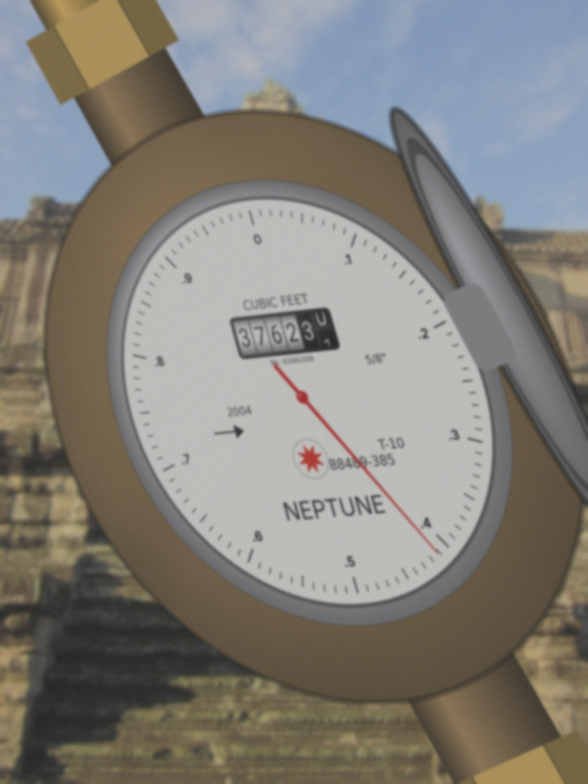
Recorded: 376230.41 ft³
